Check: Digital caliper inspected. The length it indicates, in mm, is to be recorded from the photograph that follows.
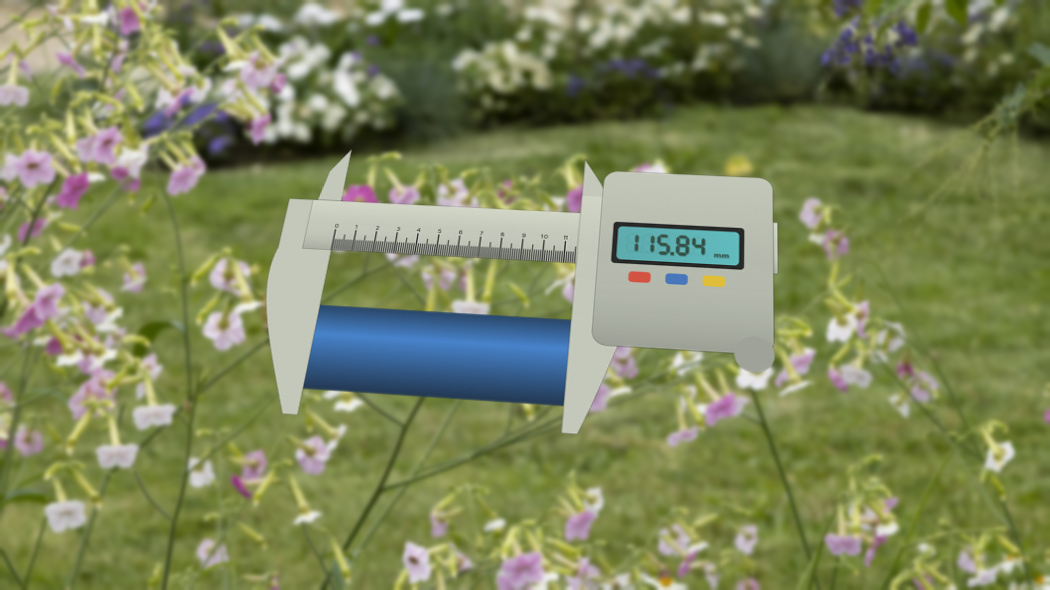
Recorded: 115.84 mm
